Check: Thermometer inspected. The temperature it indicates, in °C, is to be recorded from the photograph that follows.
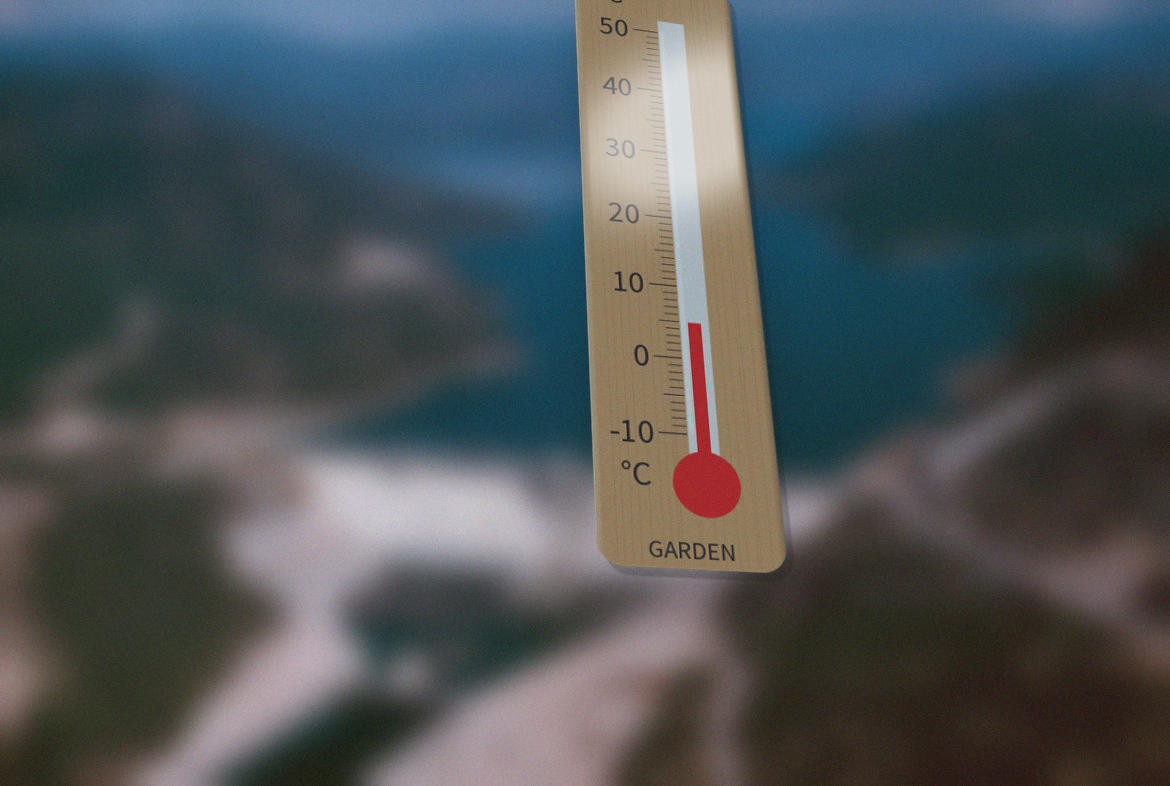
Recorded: 5 °C
